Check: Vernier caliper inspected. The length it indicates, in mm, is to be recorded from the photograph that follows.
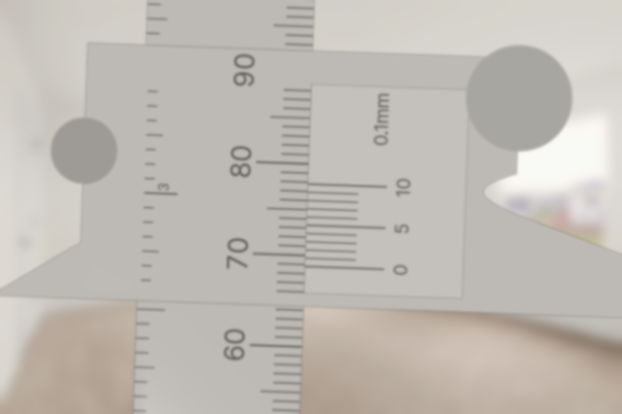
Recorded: 68.8 mm
